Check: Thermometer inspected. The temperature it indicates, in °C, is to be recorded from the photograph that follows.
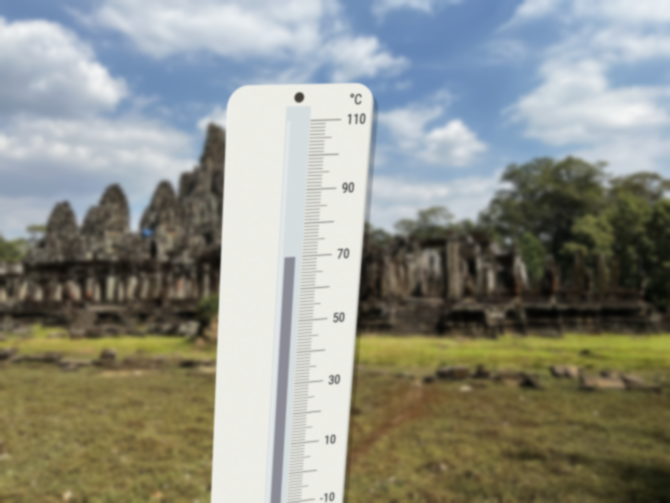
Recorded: 70 °C
